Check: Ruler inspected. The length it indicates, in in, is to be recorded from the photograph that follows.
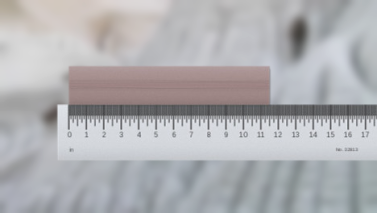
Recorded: 11.5 in
